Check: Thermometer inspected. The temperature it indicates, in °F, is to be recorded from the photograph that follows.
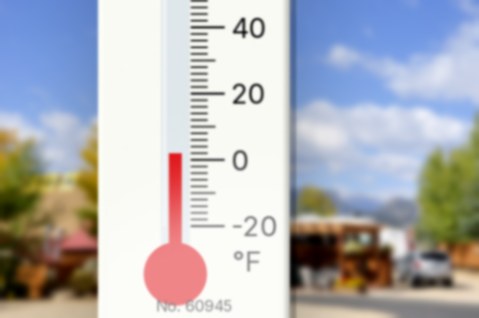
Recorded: 2 °F
